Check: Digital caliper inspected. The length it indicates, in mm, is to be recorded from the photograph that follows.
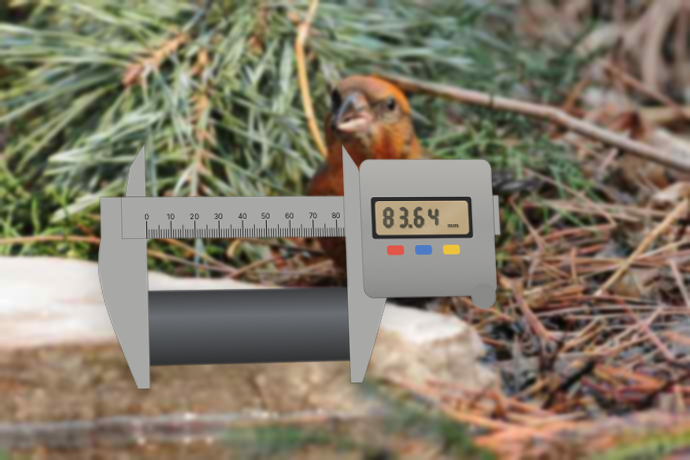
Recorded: 83.64 mm
